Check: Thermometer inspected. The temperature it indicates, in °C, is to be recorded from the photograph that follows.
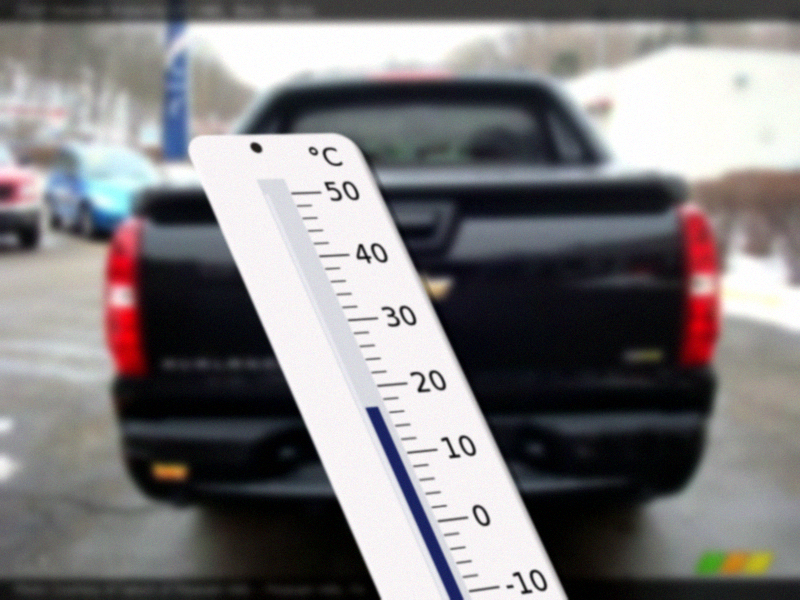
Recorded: 17 °C
